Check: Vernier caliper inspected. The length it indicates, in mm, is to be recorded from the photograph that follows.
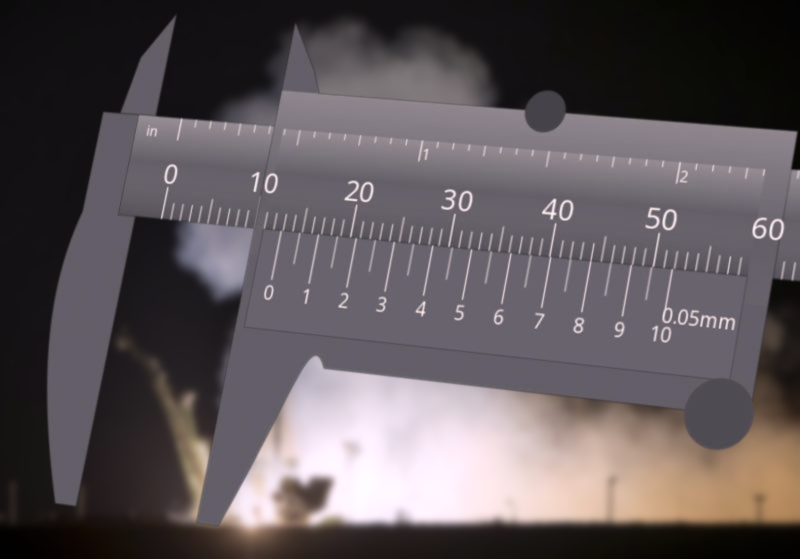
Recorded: 12.8 mm
